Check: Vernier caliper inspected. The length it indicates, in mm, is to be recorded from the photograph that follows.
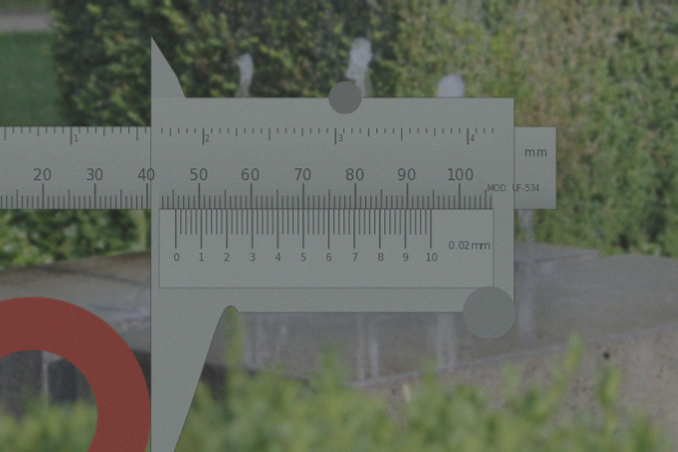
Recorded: 45.5 mm
